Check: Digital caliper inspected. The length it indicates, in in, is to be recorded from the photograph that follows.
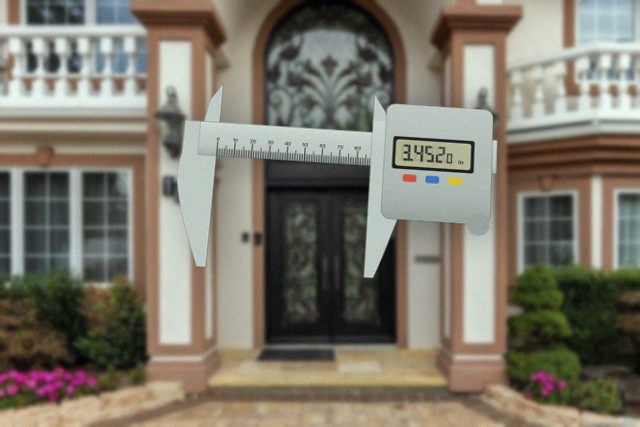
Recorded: 3.4520 in
